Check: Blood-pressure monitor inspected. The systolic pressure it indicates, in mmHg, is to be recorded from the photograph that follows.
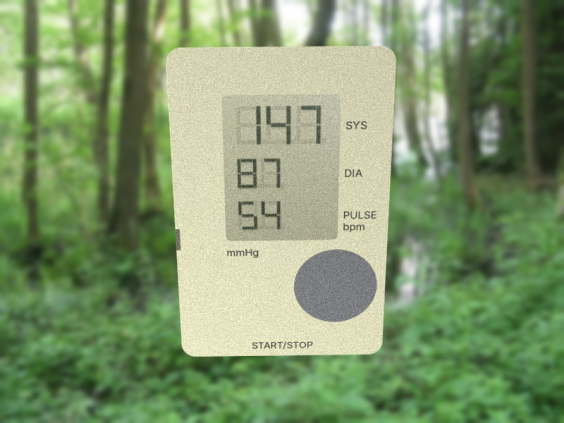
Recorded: 147 mmHg
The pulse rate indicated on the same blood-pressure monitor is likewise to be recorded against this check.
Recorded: 54 bpm
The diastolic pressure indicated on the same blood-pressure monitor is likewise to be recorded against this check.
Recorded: 87 mmHg
